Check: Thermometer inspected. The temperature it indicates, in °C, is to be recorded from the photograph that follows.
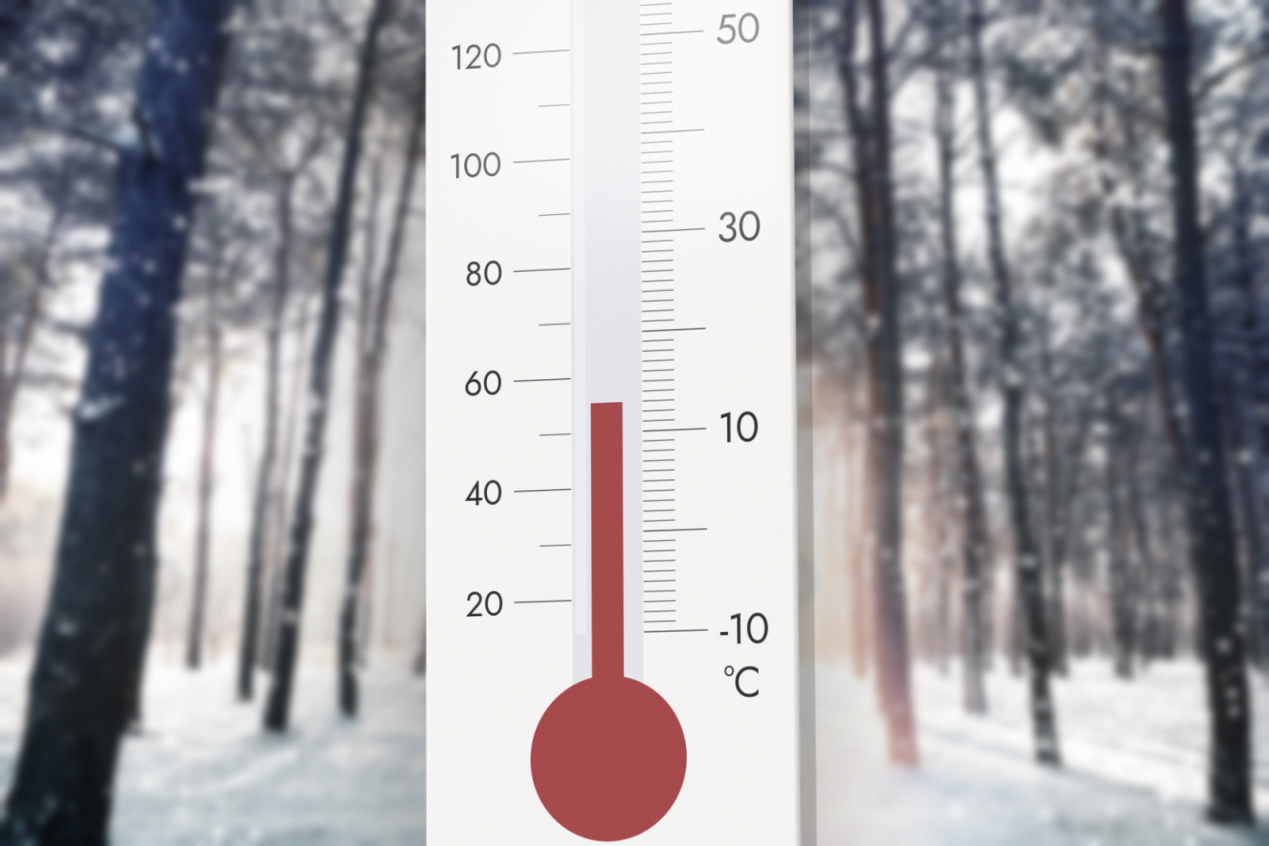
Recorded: 13 °C
